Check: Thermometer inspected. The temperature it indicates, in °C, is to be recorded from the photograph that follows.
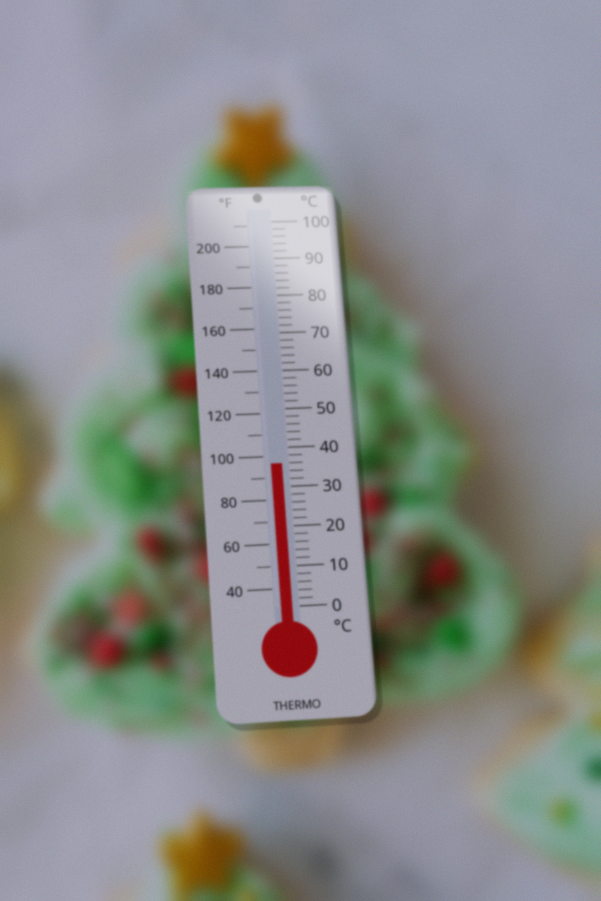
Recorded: 36 °C
